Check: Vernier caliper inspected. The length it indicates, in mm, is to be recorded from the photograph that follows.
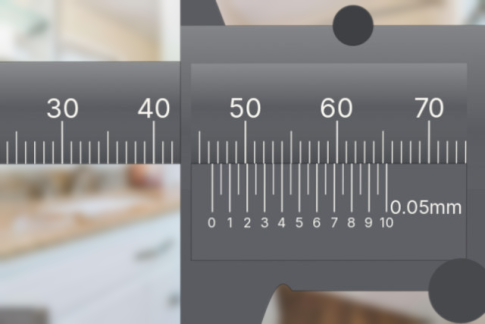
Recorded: 46.4 mm
